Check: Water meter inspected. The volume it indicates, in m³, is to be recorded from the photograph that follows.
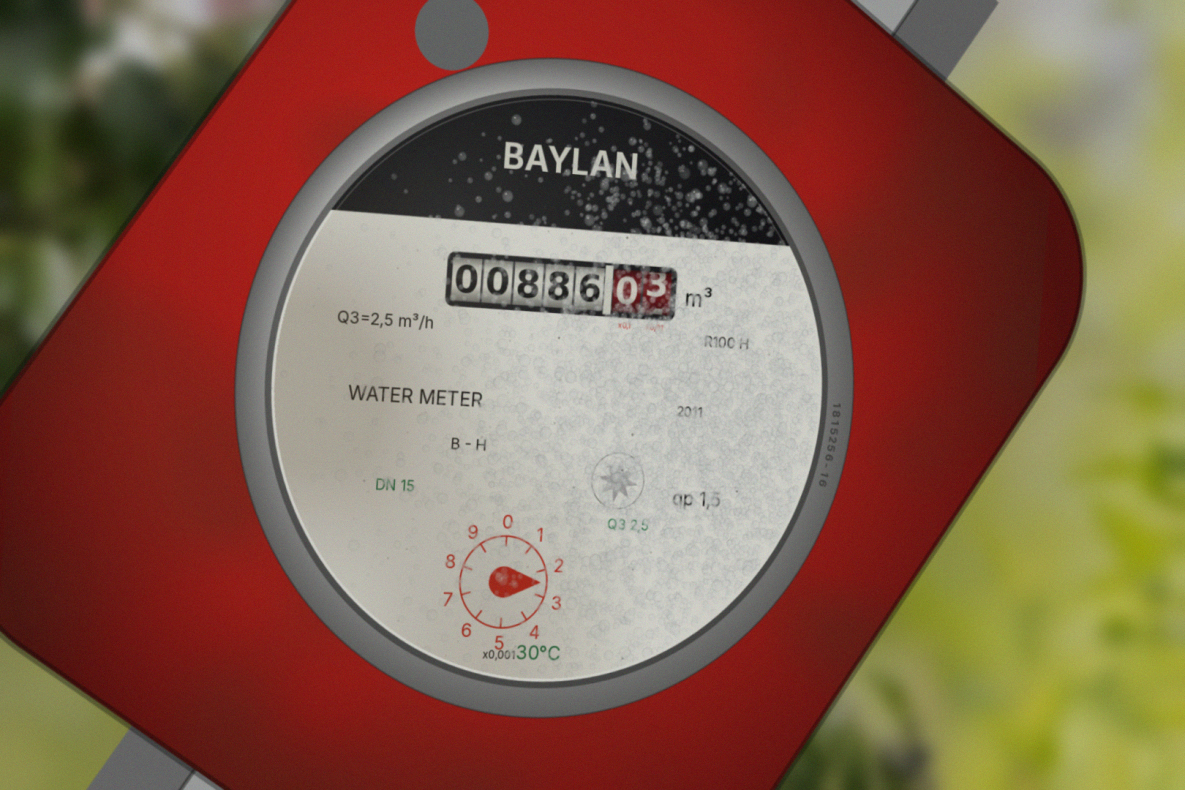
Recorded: 886.032 m³
